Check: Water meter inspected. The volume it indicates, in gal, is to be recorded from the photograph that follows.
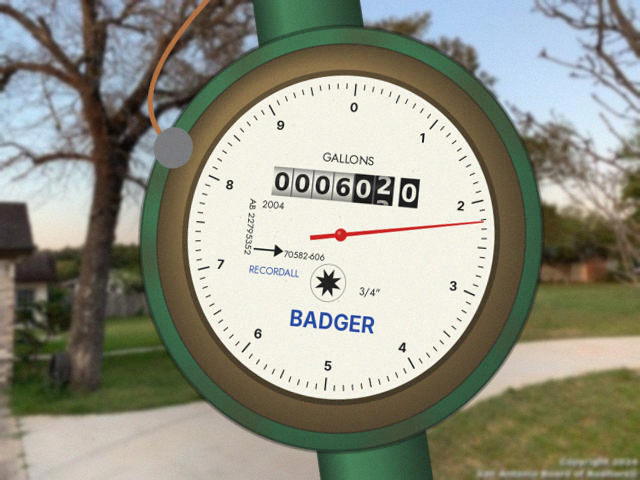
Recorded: 6022.2 gal
